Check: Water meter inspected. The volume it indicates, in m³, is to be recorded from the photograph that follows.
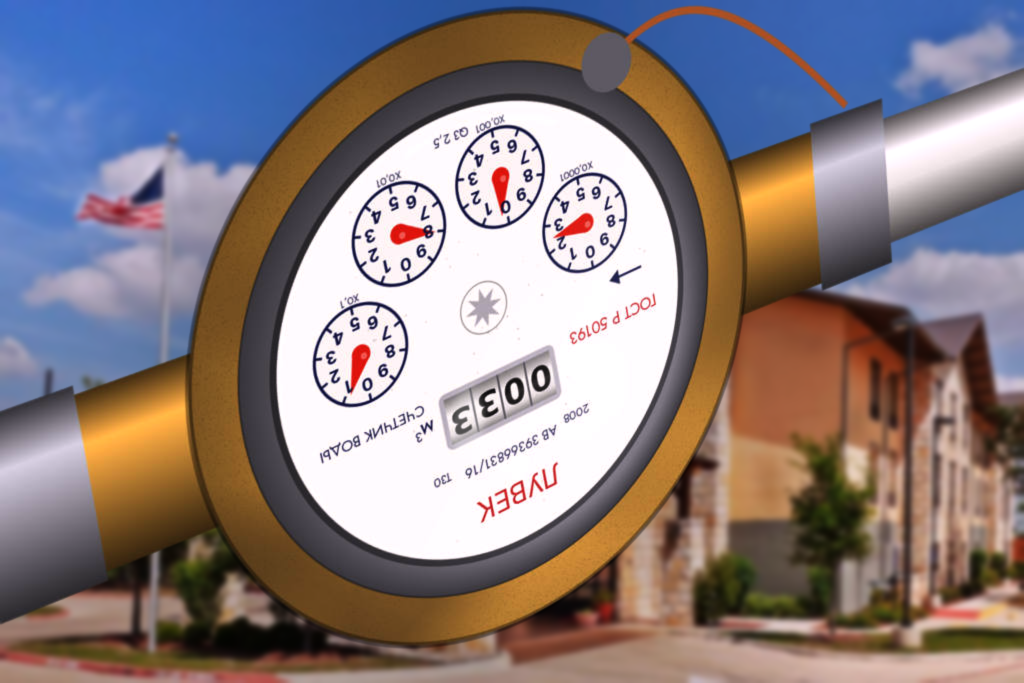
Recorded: 33.0802 m³
